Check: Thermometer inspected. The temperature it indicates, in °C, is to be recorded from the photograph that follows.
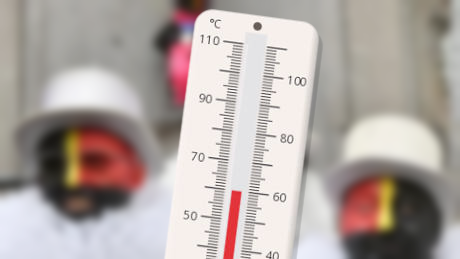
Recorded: 60 °C
